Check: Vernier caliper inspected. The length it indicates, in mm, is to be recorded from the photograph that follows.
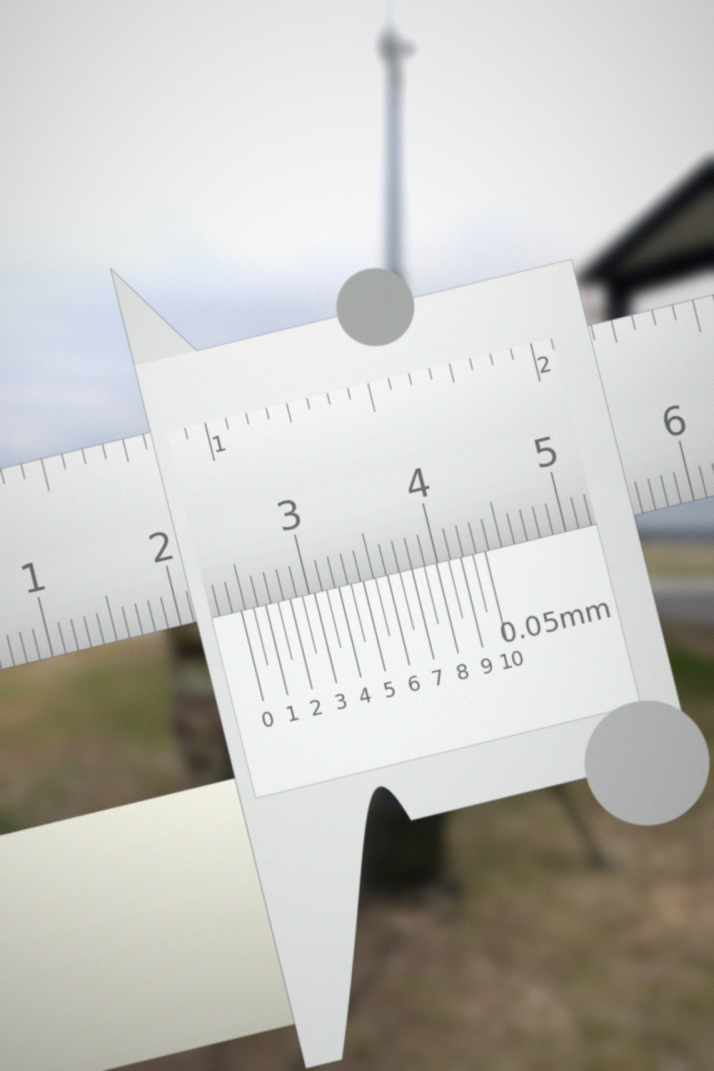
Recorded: 24.7 mm
